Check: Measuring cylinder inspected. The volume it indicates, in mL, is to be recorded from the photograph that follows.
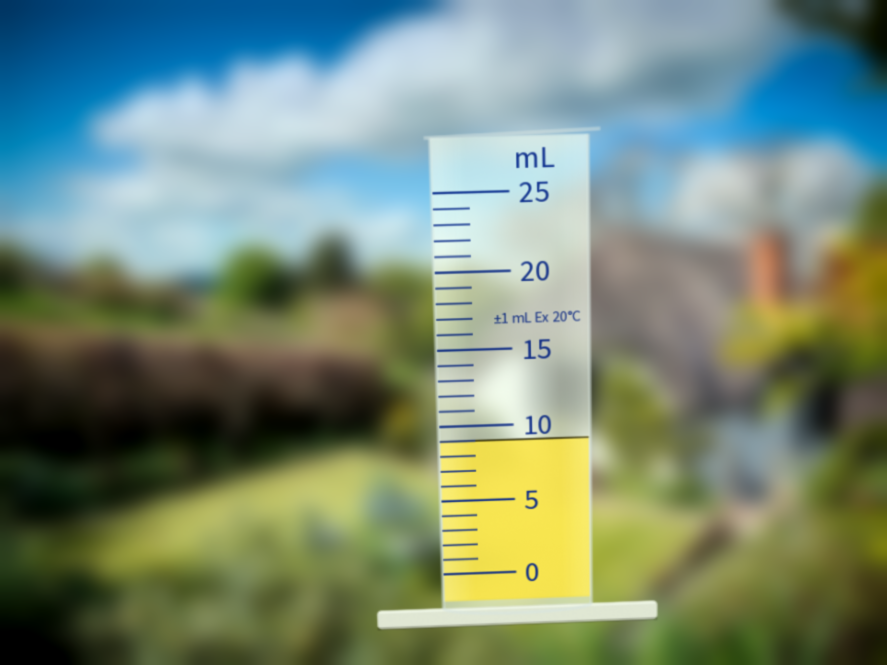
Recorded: 9 mL
